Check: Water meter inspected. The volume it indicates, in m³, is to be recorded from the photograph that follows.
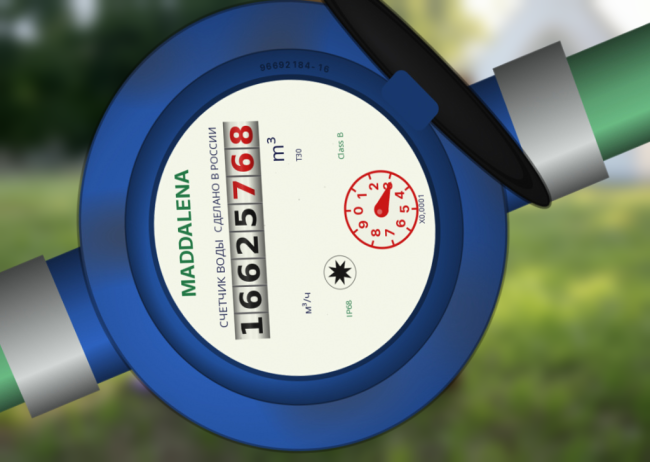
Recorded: 16625.7683 m³
